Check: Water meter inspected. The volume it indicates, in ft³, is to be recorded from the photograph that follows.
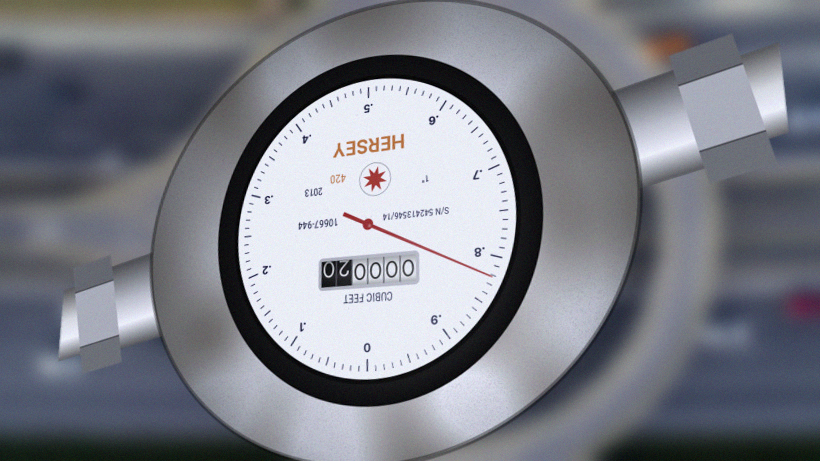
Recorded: 19.82 ft³
